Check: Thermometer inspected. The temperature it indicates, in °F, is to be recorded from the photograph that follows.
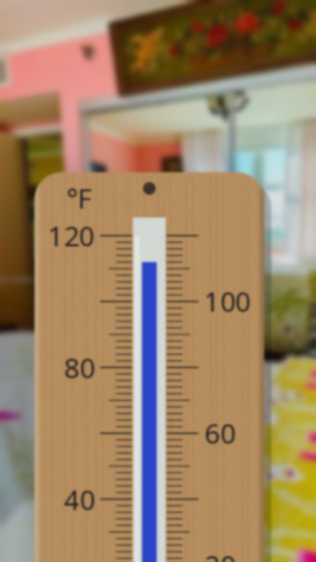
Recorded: 112 °F
